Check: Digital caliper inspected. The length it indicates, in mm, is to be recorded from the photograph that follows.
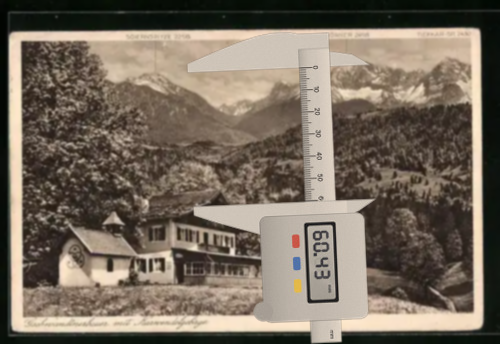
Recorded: 60.43 mm
